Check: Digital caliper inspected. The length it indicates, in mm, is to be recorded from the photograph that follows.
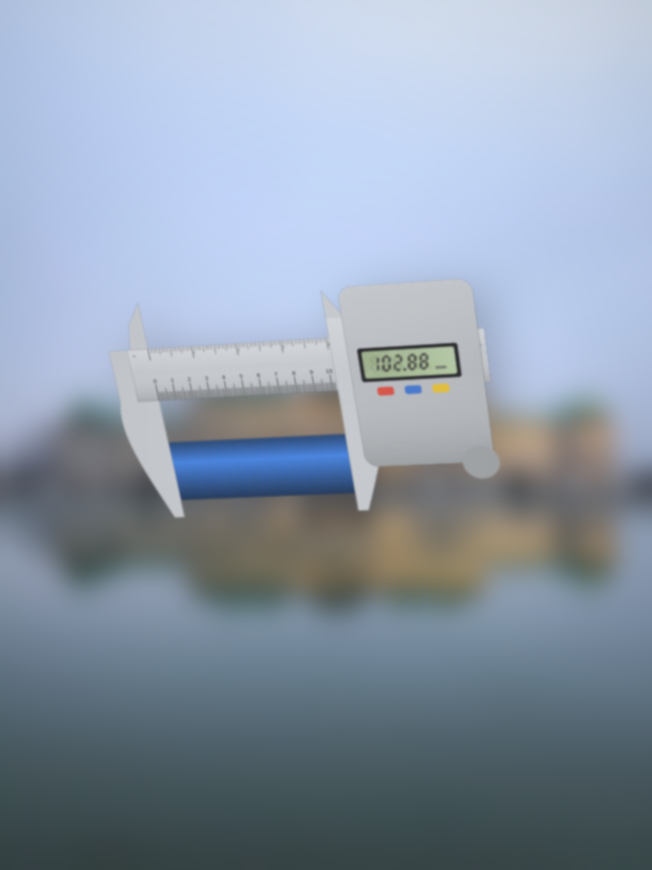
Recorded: 102.88 mm
